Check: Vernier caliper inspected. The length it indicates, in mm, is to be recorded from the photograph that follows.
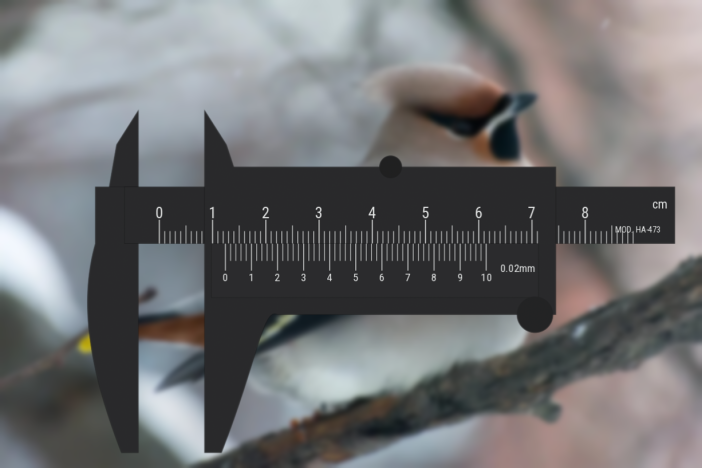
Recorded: 12.4 mm
